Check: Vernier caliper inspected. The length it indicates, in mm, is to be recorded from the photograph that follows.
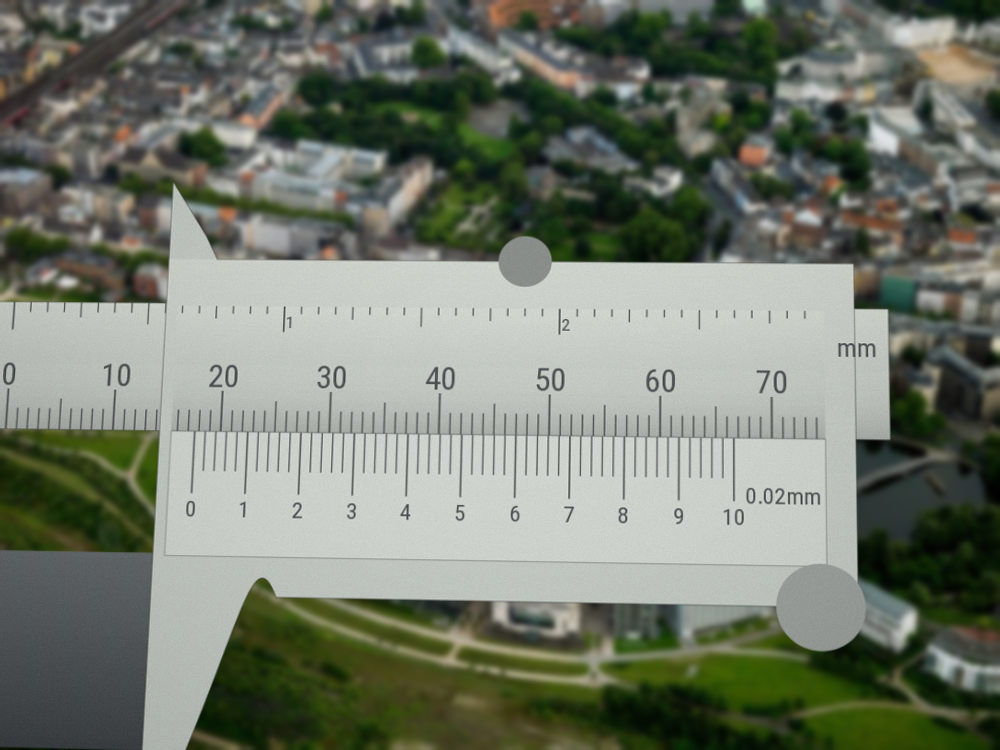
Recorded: 17.6 mm
